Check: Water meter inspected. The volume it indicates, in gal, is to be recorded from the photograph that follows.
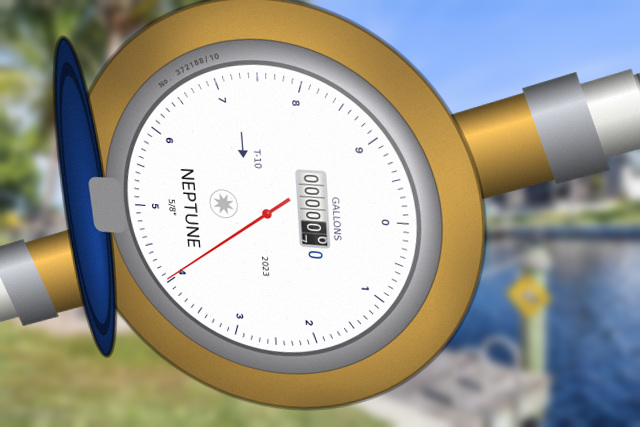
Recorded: 64.0 gal
